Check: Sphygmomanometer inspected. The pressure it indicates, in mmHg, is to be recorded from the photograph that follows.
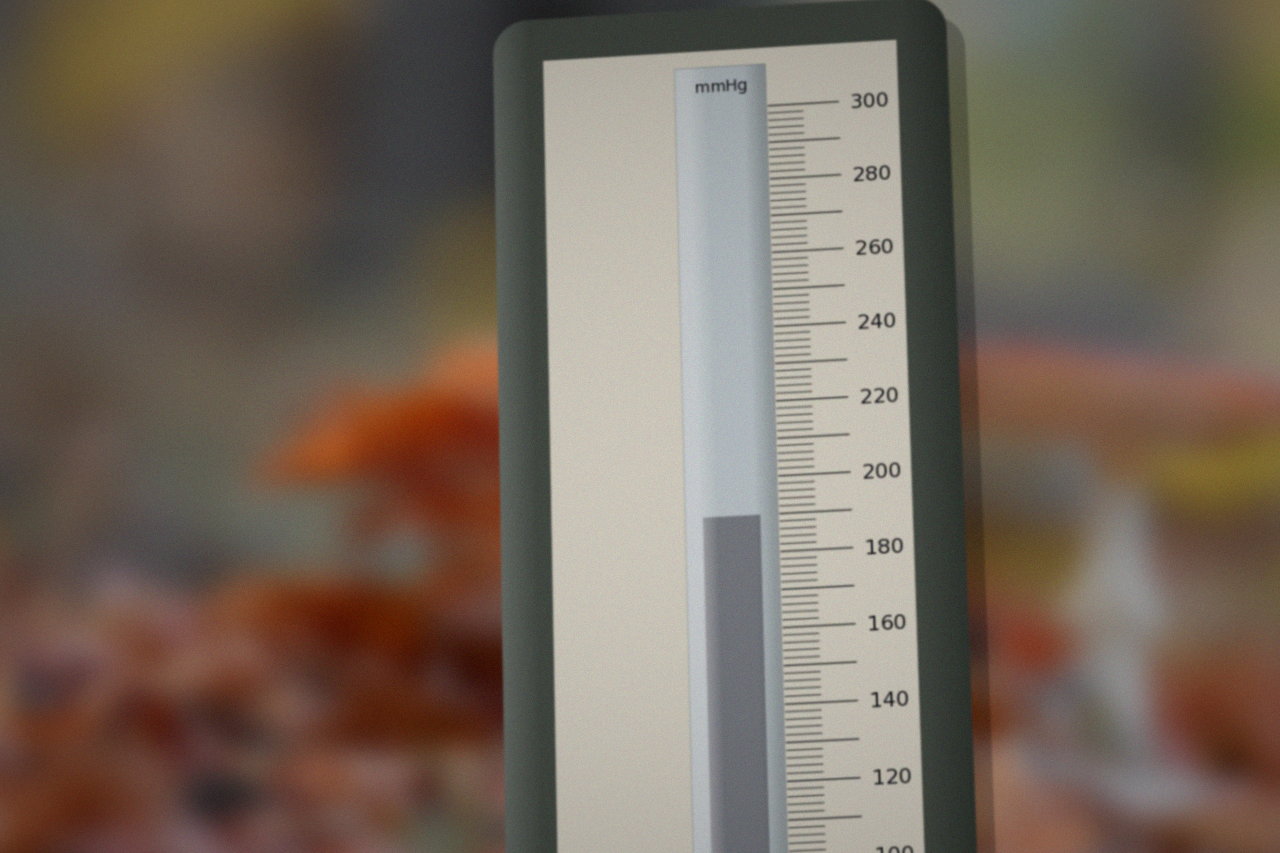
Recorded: 190 mmHg
